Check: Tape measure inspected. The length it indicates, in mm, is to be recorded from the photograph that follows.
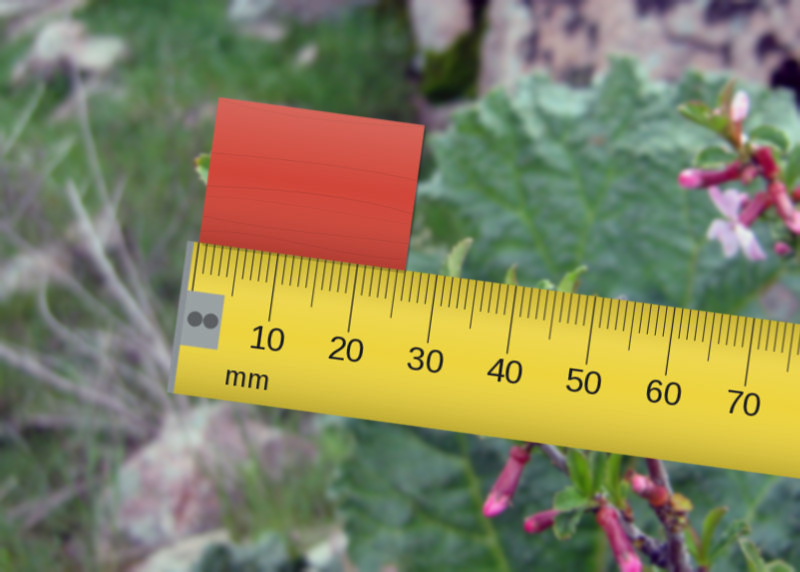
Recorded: 26 mm
